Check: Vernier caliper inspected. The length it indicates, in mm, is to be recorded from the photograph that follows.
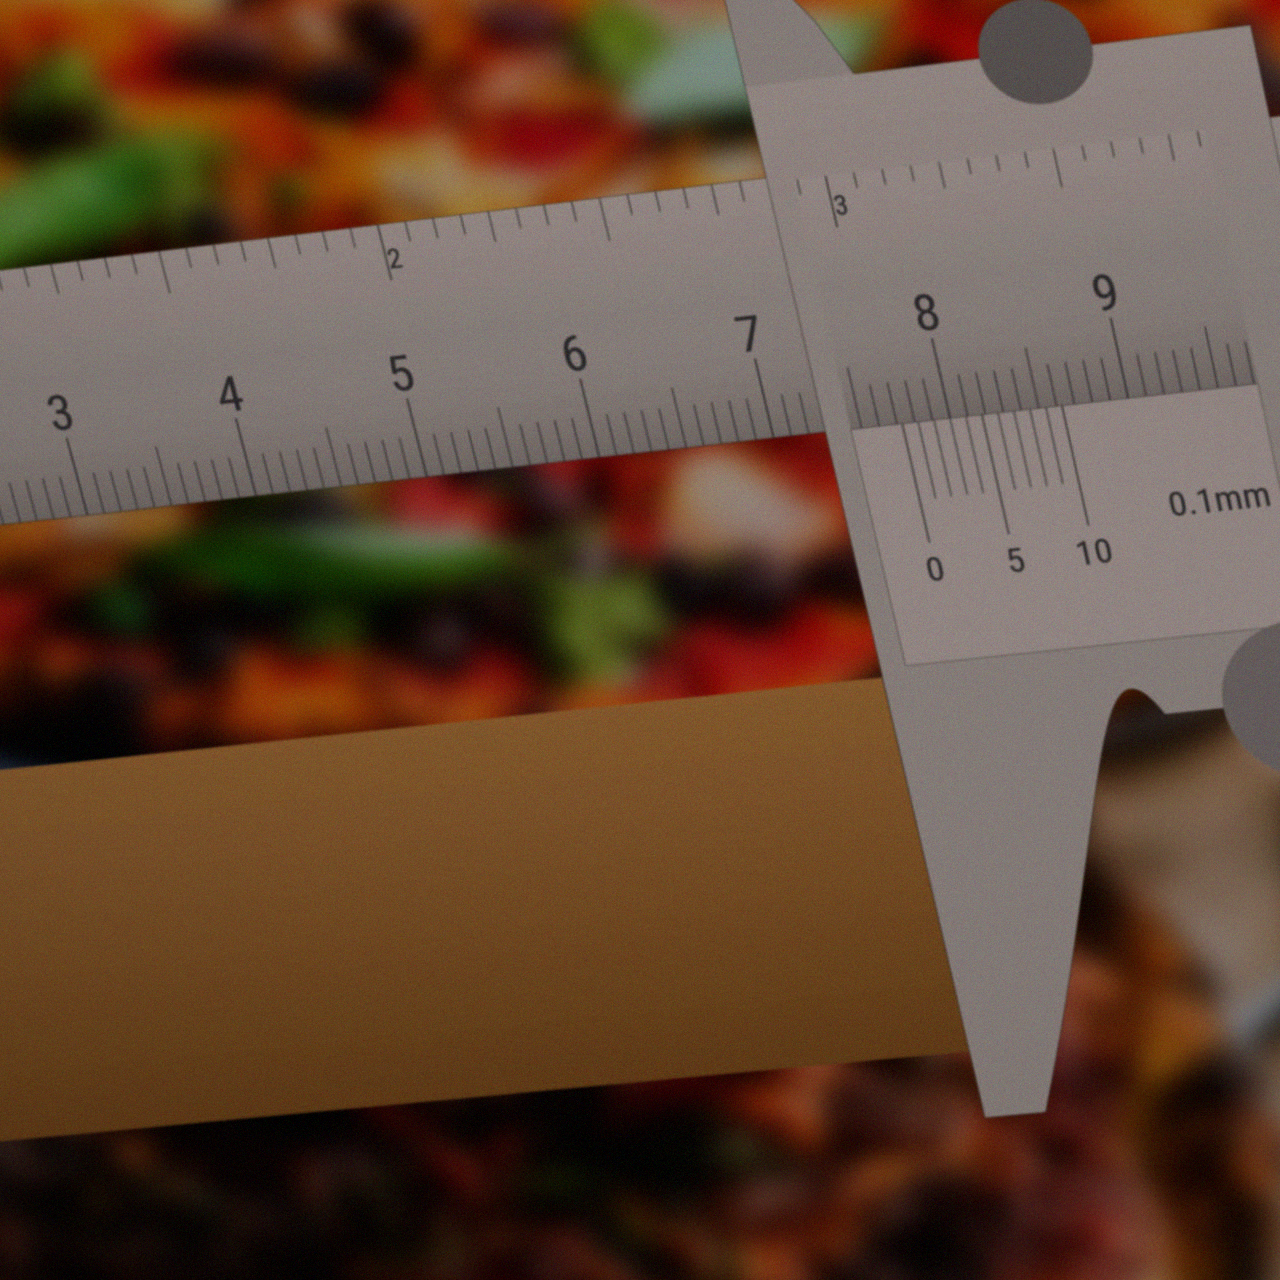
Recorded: 77.3 mm
